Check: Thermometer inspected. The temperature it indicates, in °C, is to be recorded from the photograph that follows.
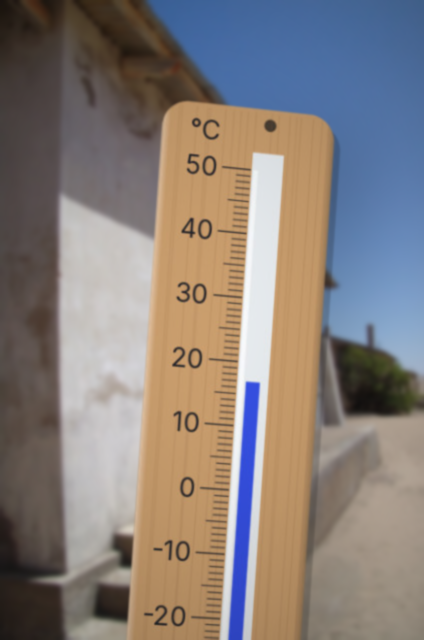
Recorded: 17 °C
